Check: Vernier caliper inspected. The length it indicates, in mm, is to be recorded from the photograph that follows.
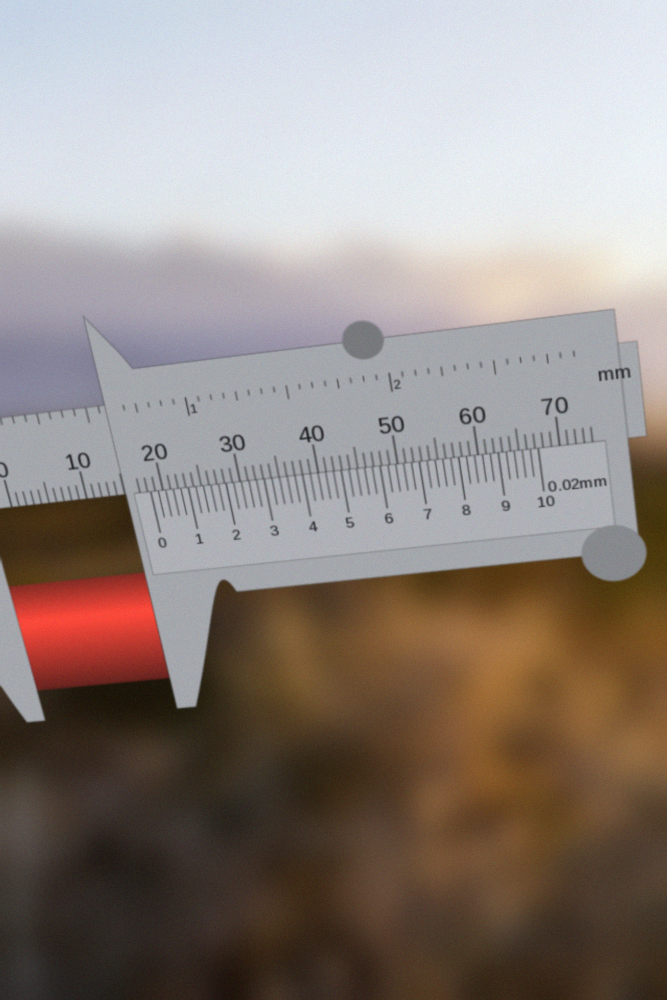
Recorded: 18.4 mm
